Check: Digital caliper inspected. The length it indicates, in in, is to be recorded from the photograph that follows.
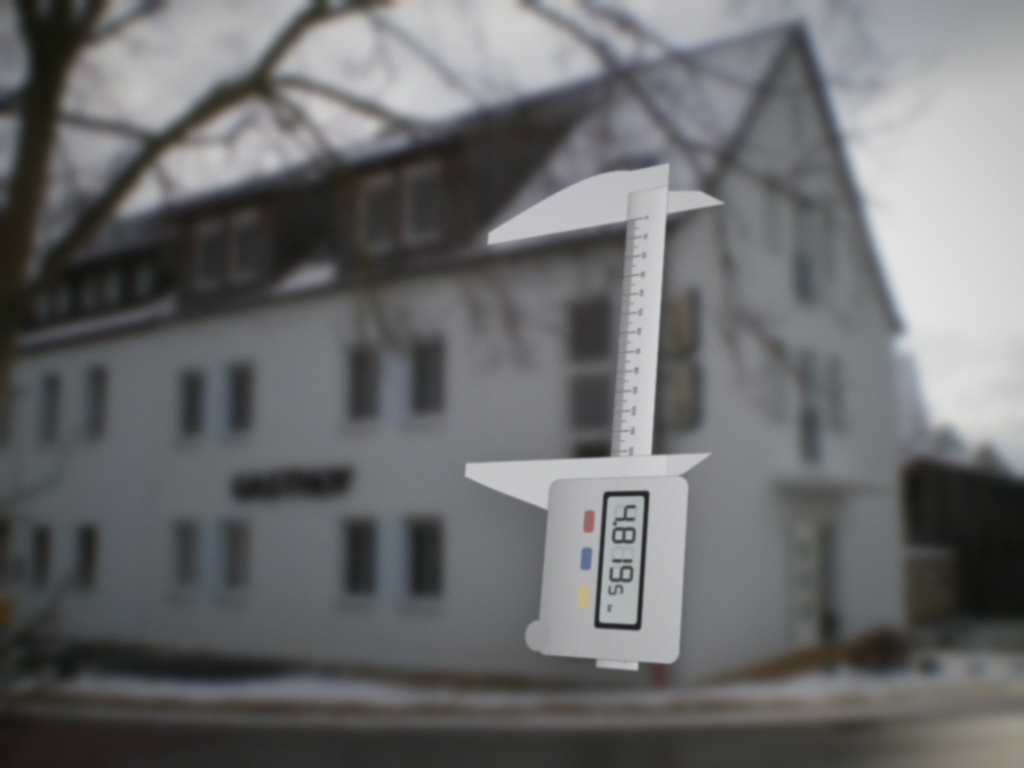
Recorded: 4.8195 in
